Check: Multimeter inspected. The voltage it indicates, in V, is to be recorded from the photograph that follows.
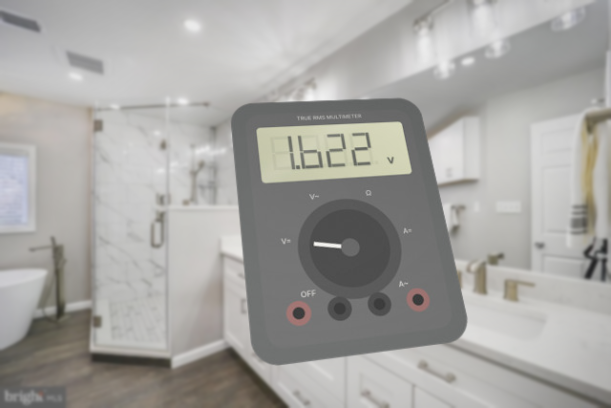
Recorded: 1.622 V
